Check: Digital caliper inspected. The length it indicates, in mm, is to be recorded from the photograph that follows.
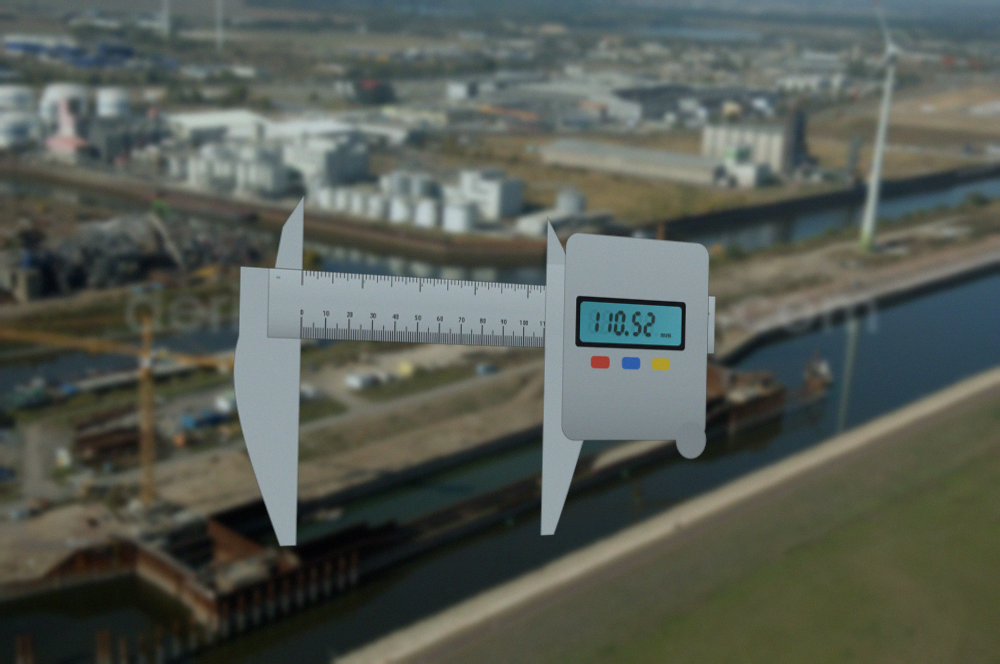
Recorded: 110.52 mm
